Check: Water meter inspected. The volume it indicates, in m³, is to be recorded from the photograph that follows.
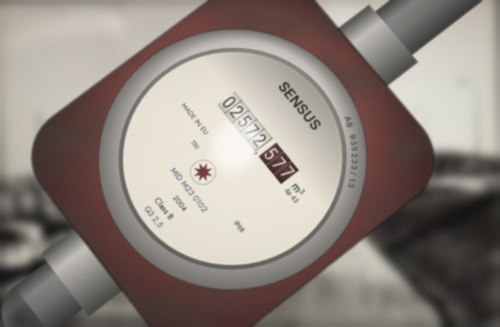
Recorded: 2572.577 m³
